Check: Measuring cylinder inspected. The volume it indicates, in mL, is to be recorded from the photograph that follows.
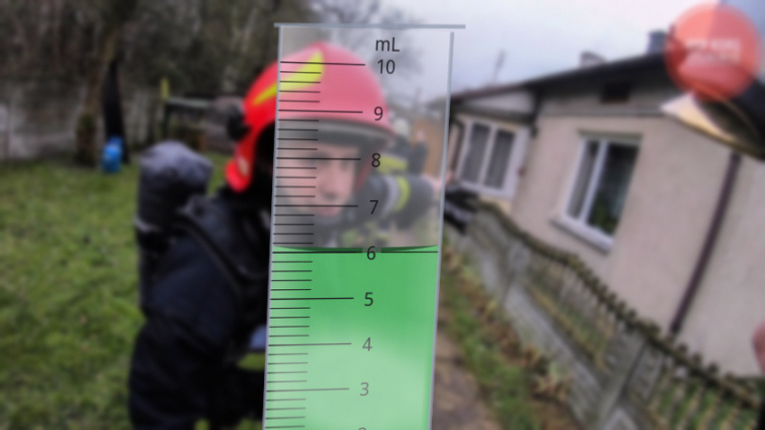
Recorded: 6 mL
